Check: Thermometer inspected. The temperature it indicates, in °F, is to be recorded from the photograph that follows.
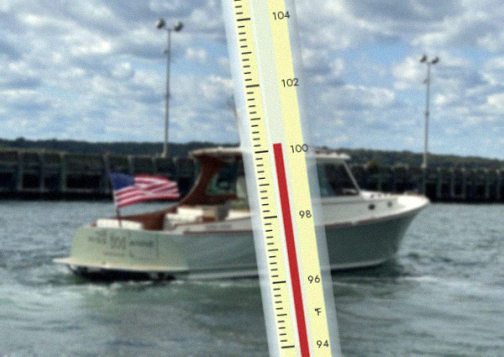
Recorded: 100.2 °F
